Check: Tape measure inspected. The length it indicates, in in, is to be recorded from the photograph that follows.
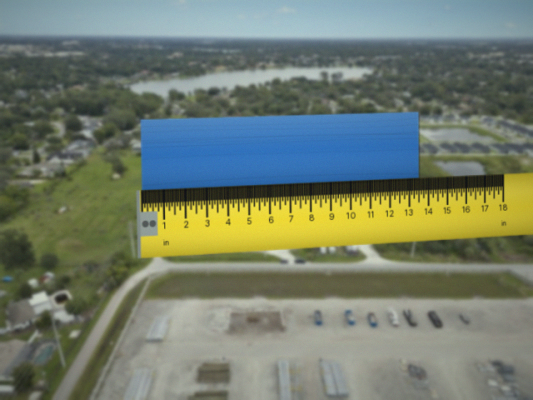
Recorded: 13.5 in
